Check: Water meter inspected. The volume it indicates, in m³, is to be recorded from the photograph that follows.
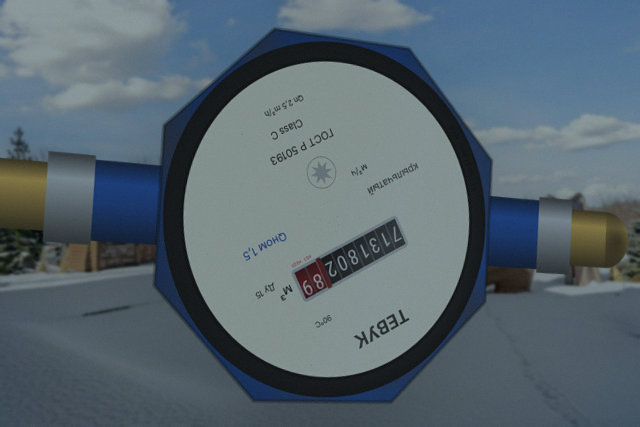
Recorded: 7131802.89 m³
